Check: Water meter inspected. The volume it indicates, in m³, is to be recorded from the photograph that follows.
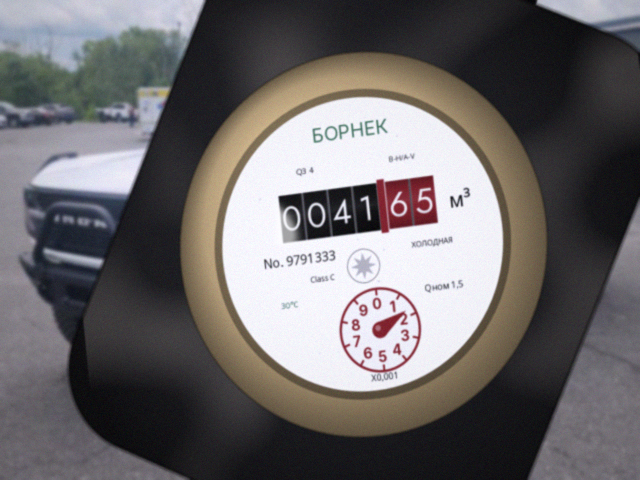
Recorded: 41.651 m³
